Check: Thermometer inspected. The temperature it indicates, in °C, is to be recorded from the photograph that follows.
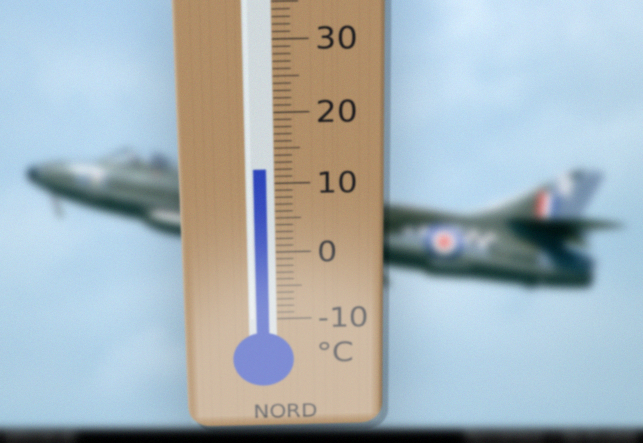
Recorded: 12 °C
